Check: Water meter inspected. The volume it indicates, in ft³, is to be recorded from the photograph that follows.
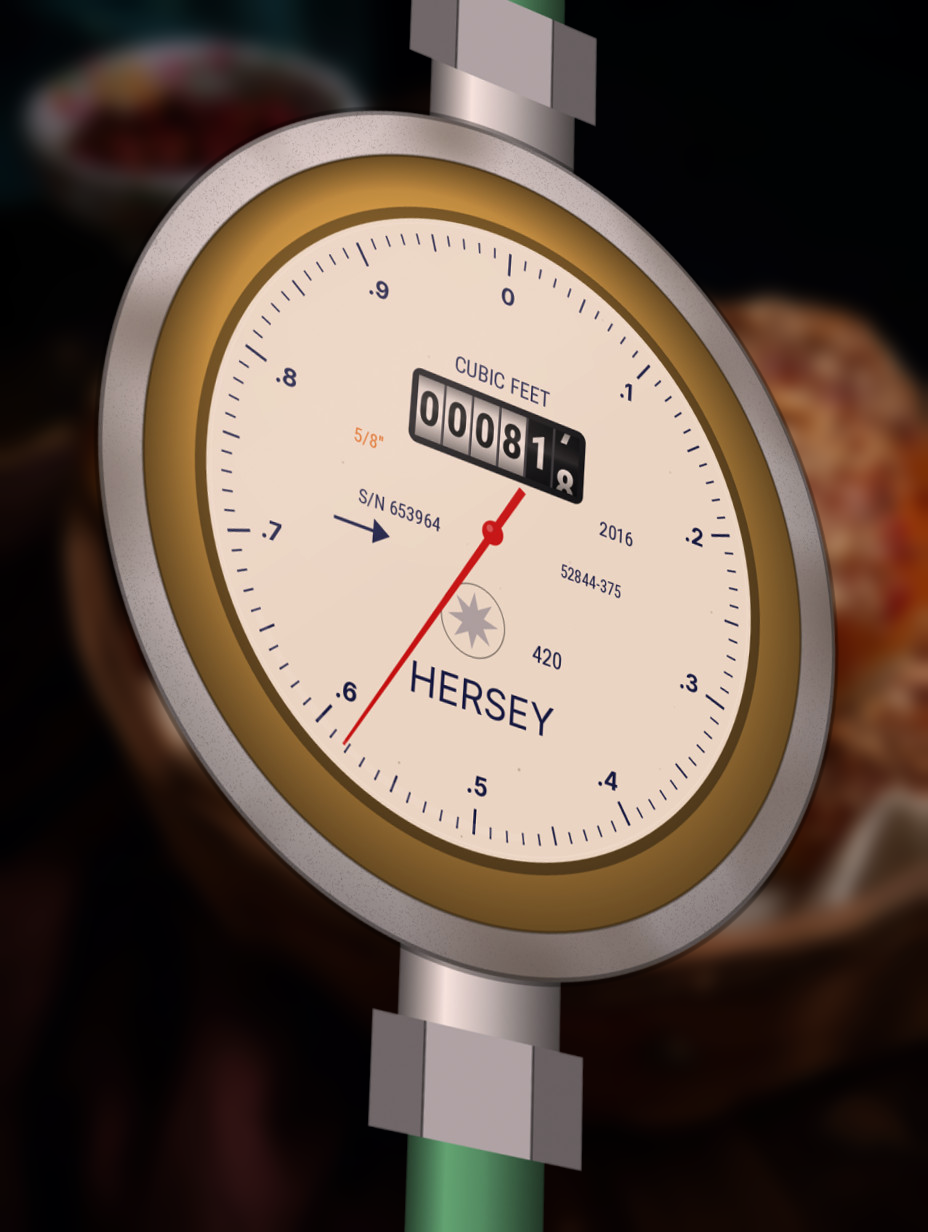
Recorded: 817.58 ft³
